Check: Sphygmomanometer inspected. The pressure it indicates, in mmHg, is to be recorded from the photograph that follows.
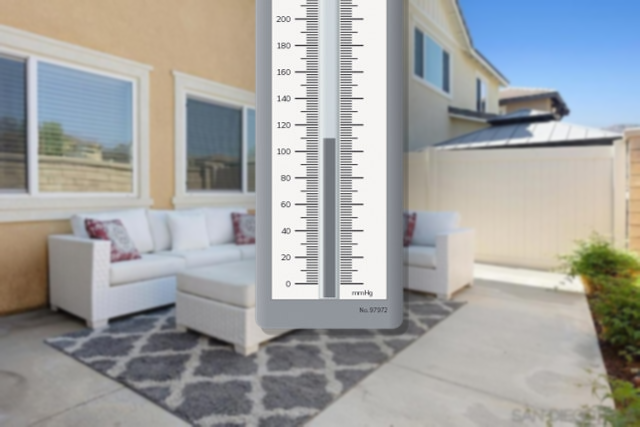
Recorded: 110 mmHg
